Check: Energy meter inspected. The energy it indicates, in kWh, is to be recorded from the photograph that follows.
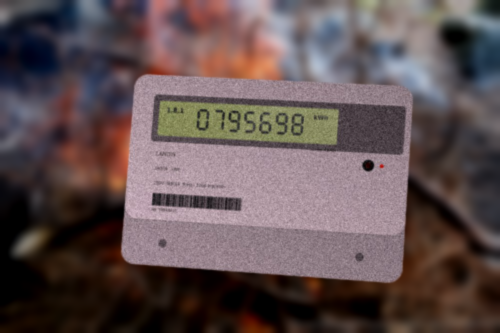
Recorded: 795698 kWh
